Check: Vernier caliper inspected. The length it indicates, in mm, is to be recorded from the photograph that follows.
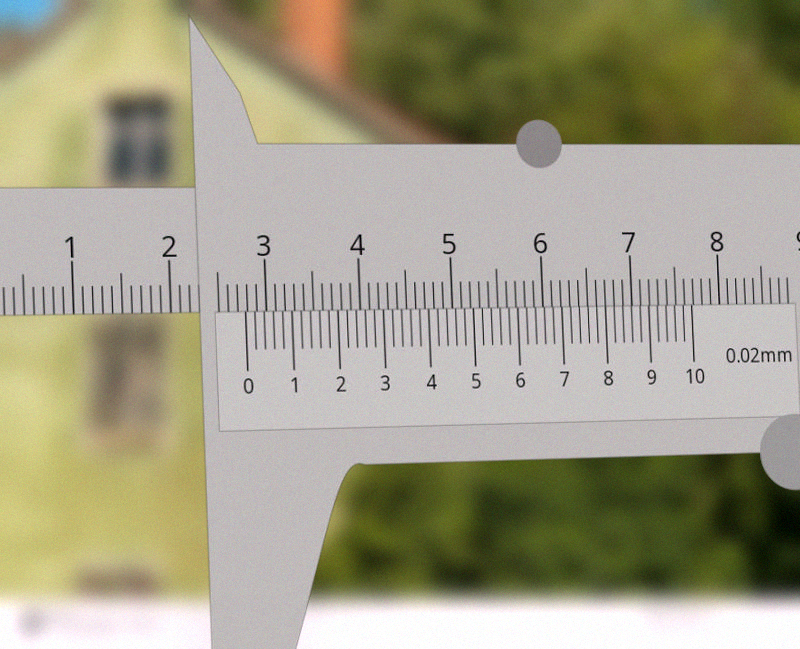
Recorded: 27.8 mm
